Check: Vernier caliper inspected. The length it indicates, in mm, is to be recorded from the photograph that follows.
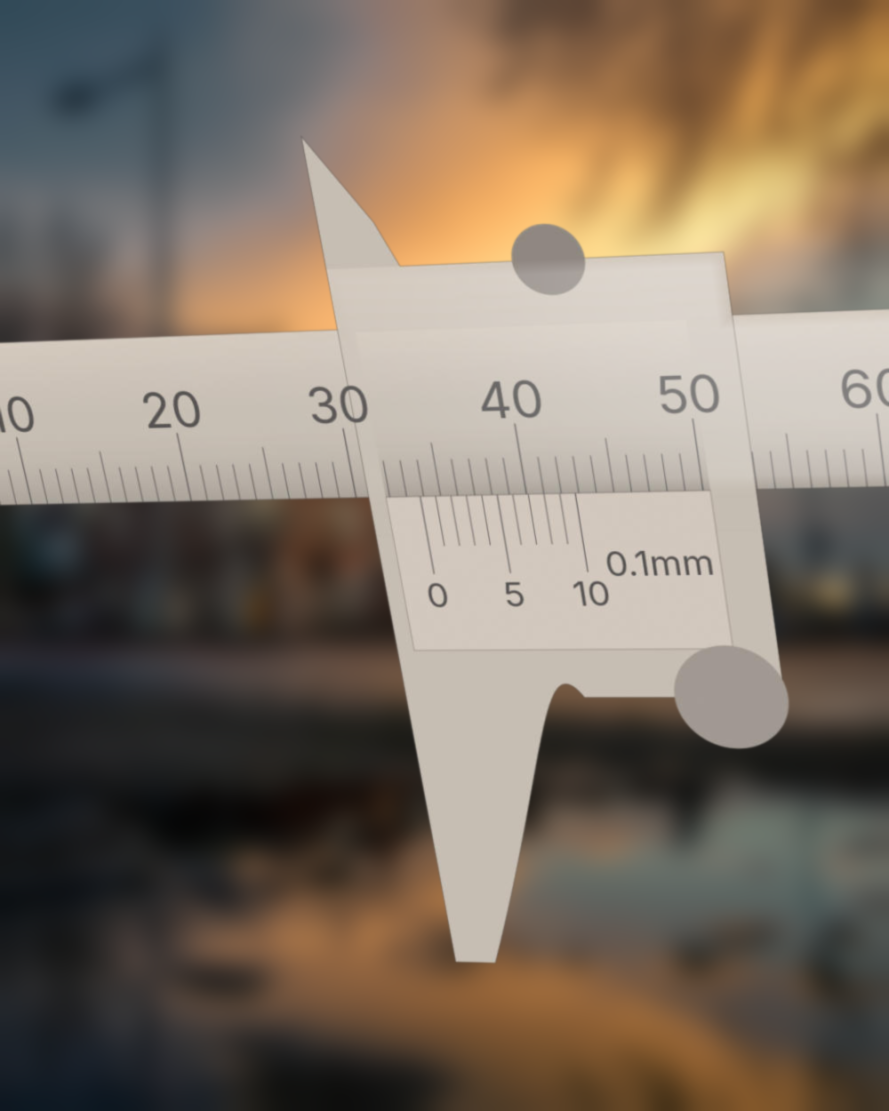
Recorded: 33.8 mm
